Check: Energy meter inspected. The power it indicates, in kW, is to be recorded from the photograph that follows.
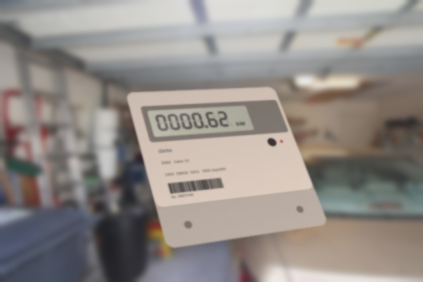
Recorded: 0.62 kW
